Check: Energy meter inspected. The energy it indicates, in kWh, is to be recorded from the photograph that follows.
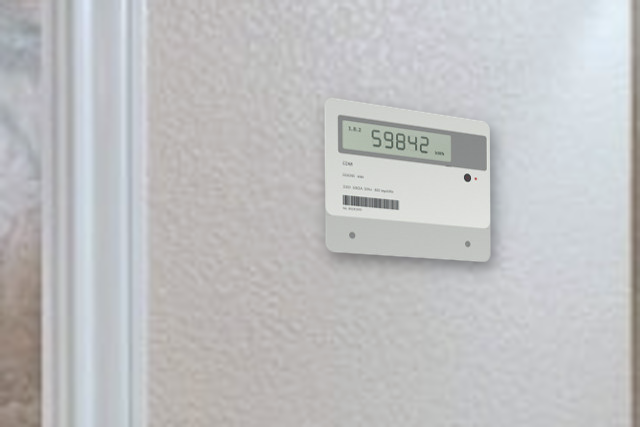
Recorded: 59842 kWh
